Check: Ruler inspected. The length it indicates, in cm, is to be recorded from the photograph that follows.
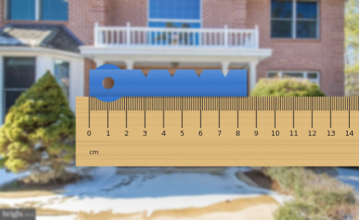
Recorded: 8.5 cm
